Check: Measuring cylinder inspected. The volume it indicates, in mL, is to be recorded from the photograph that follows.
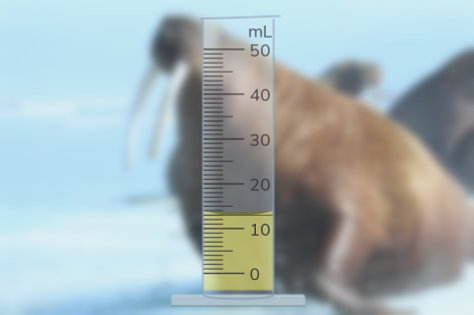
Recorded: 13 mL
